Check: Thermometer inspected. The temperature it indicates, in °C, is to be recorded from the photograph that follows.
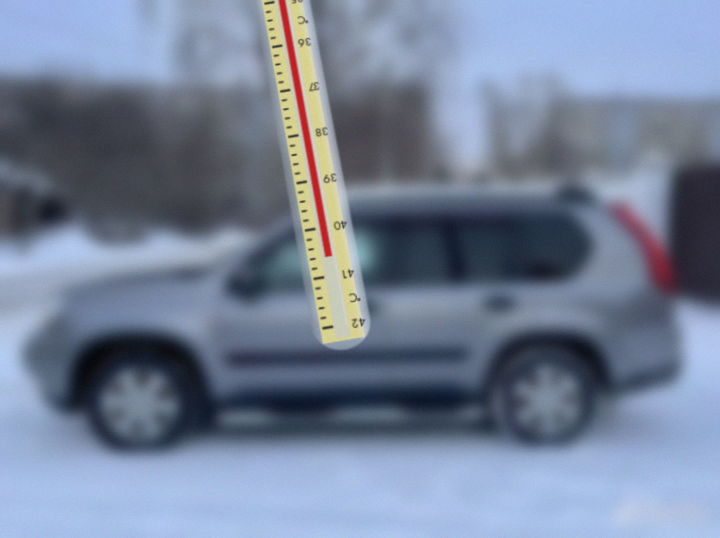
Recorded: 40.6 °C
